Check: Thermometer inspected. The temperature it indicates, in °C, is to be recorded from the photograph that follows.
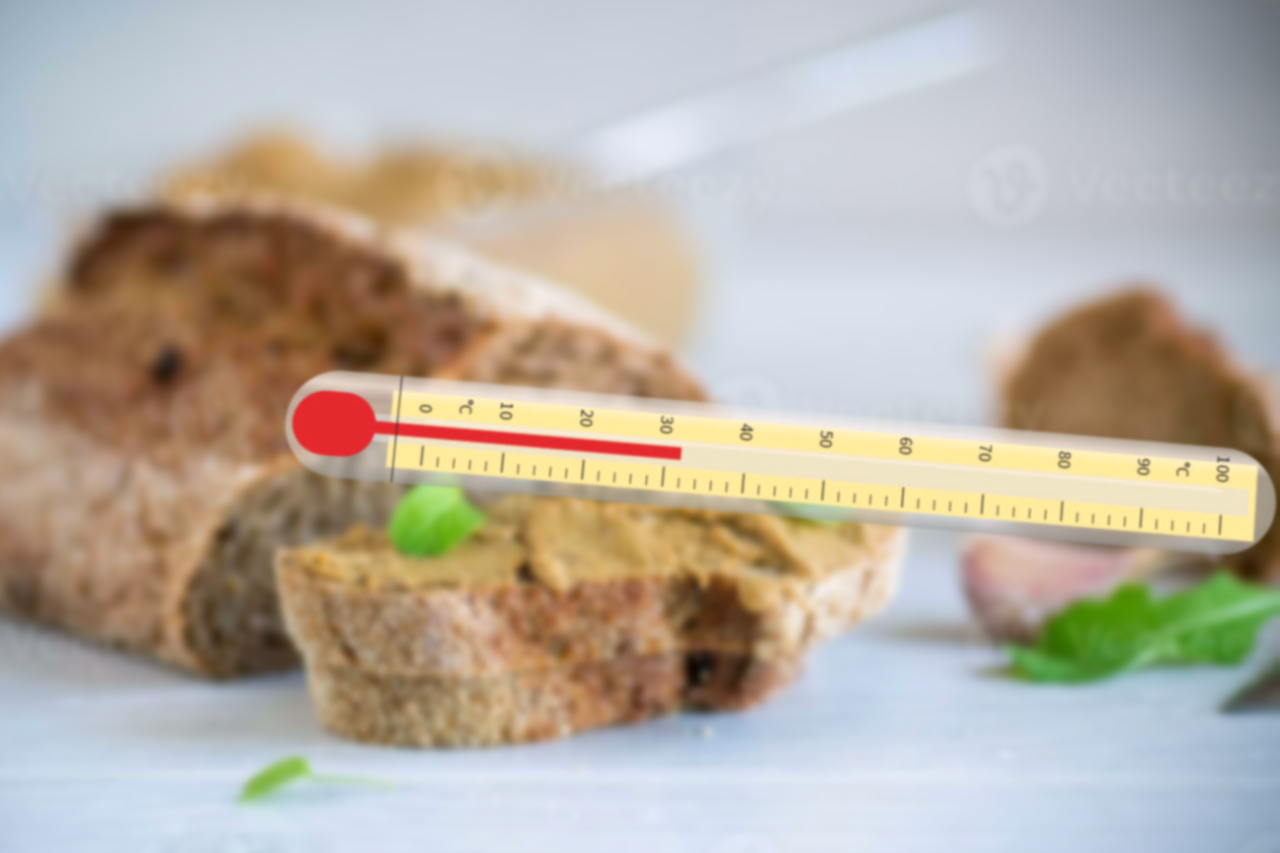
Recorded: 32 °C
